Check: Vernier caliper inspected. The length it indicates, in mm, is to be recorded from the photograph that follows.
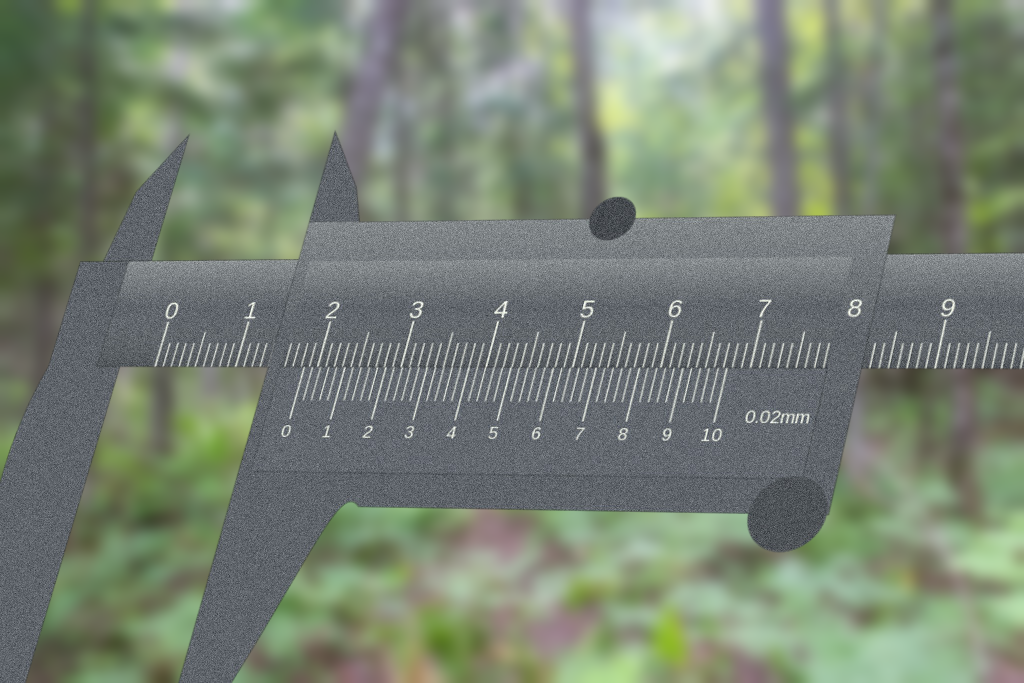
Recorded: 18.4 mm
